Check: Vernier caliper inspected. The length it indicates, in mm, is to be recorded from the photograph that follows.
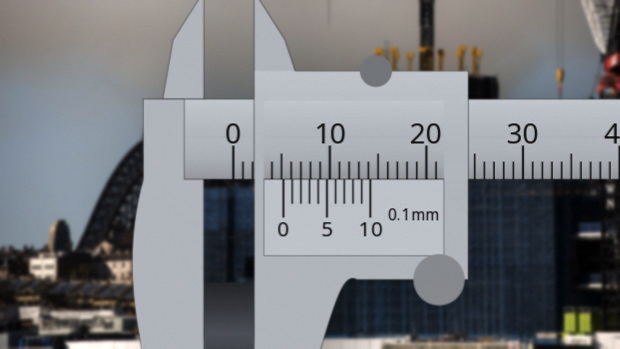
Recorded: 5.2 mm
